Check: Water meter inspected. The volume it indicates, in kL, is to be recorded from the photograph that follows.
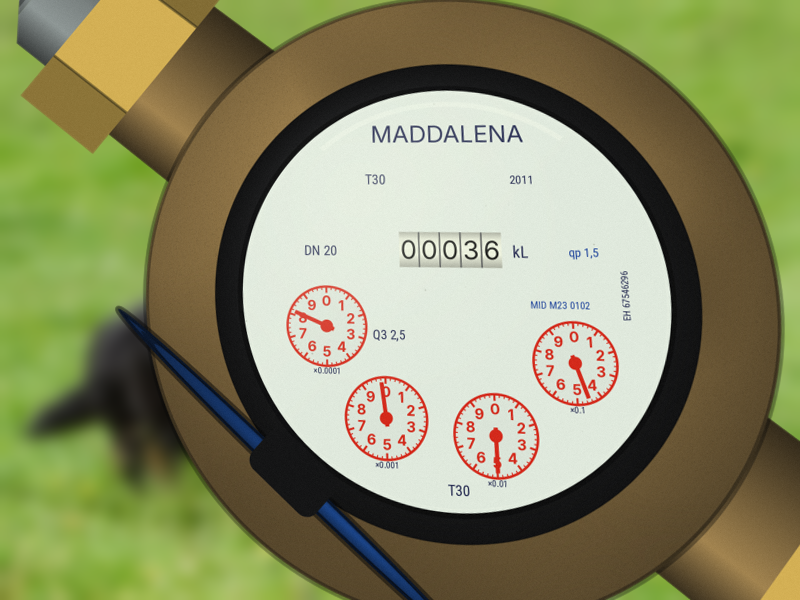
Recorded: 36.4498 kL
